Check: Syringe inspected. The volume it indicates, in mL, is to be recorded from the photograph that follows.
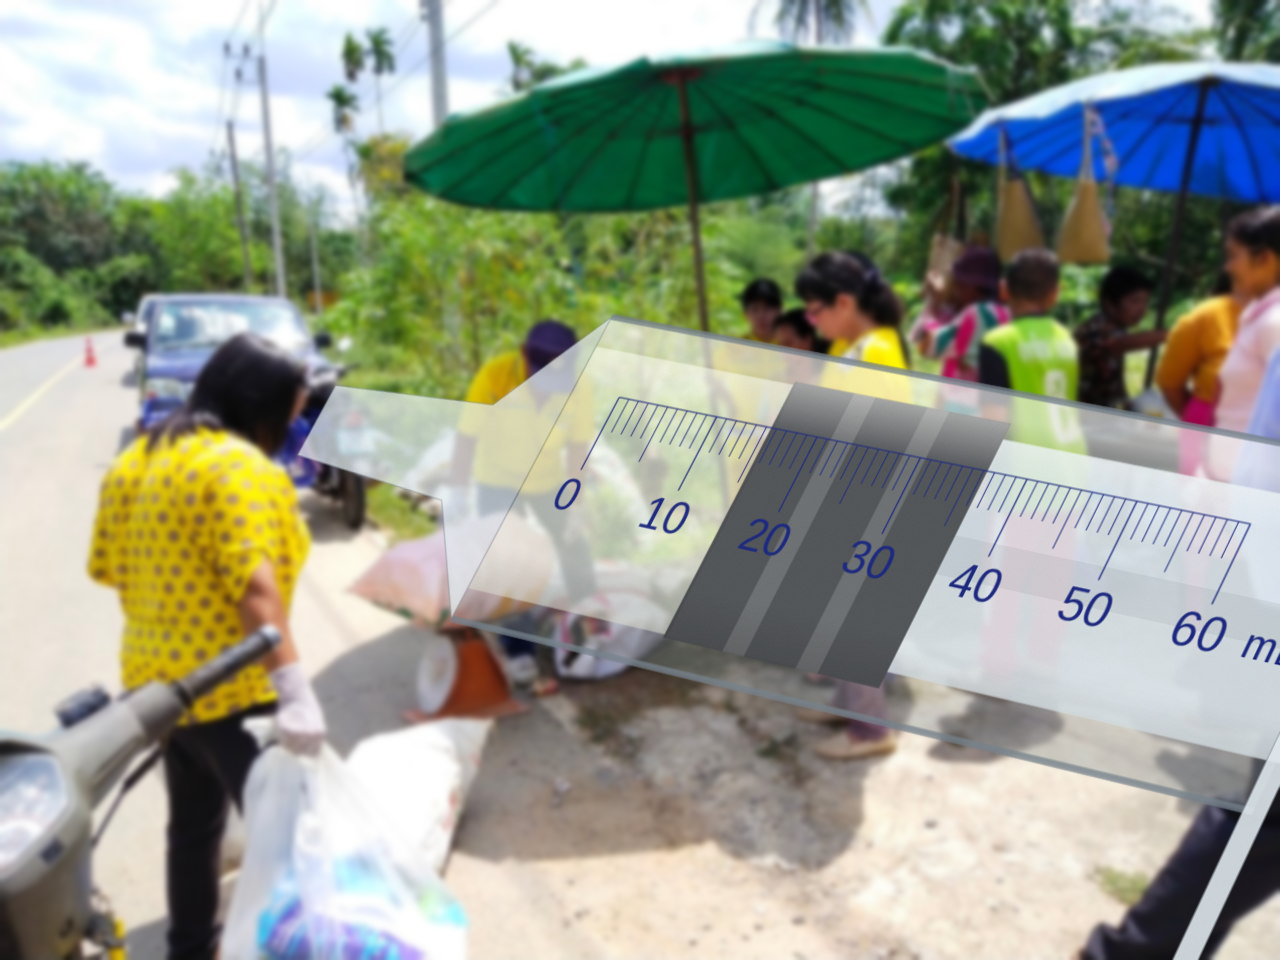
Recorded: 15.5 mL
